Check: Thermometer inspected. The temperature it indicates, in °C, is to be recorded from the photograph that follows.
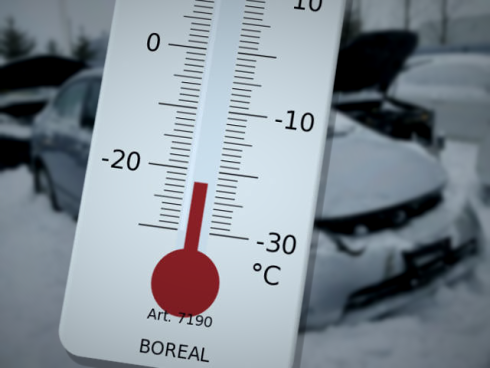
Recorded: -22 °C
